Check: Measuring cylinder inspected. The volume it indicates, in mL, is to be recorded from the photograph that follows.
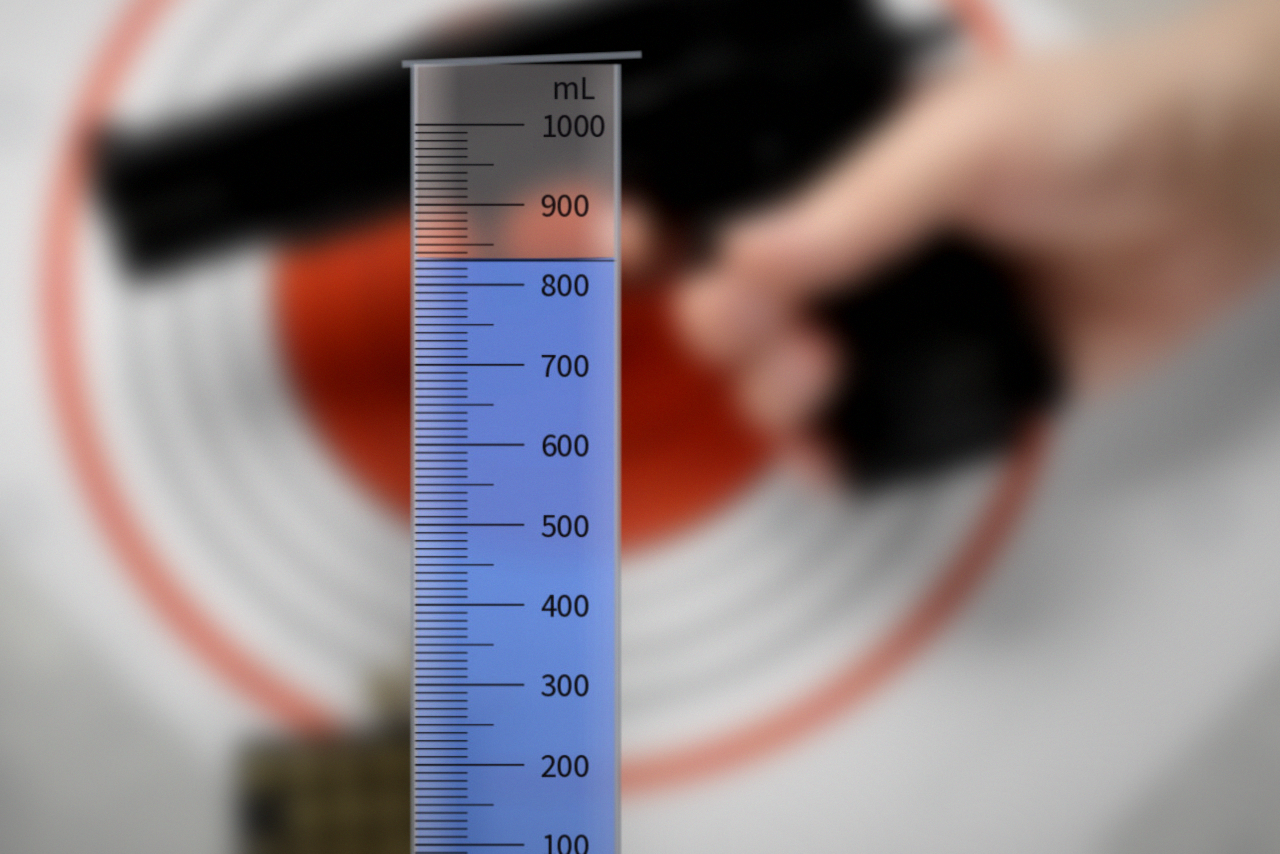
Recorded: 830 mL
